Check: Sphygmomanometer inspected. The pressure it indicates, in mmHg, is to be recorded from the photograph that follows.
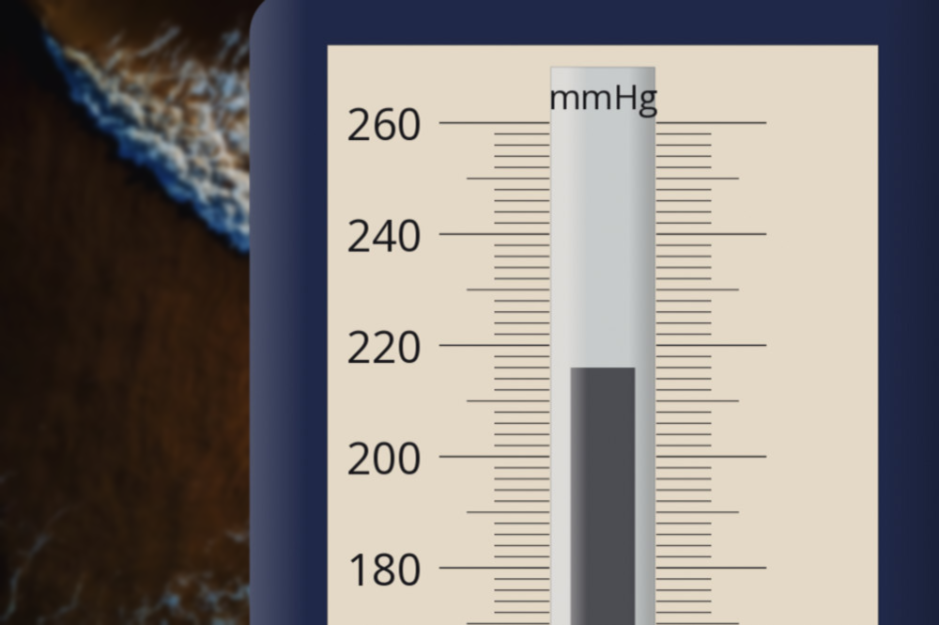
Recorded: 216 mmHg
